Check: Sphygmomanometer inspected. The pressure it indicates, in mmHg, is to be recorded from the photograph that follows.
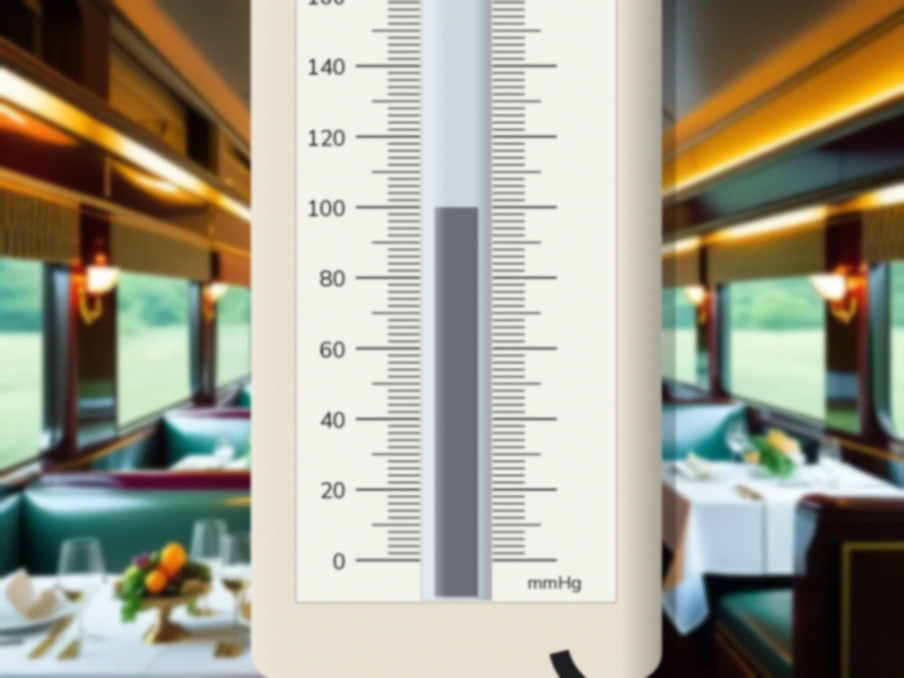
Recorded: 100 mmHg
